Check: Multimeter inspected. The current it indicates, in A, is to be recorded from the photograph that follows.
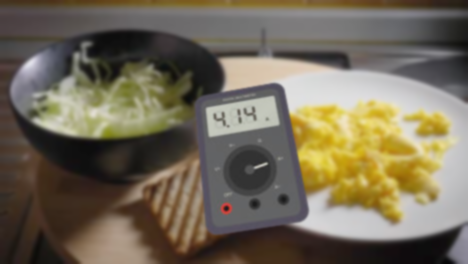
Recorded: 4.14 A
